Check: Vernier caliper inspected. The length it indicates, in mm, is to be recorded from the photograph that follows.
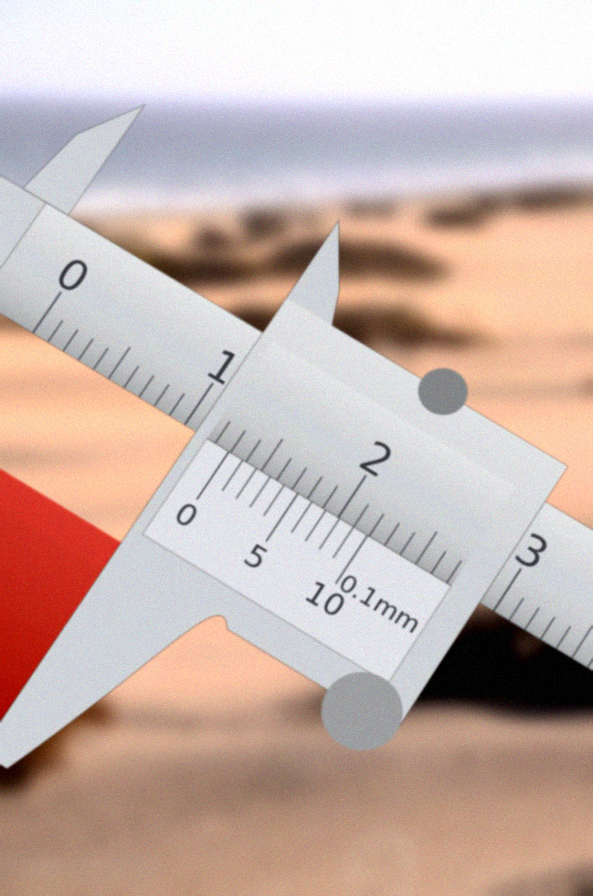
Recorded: 12.9 mm
